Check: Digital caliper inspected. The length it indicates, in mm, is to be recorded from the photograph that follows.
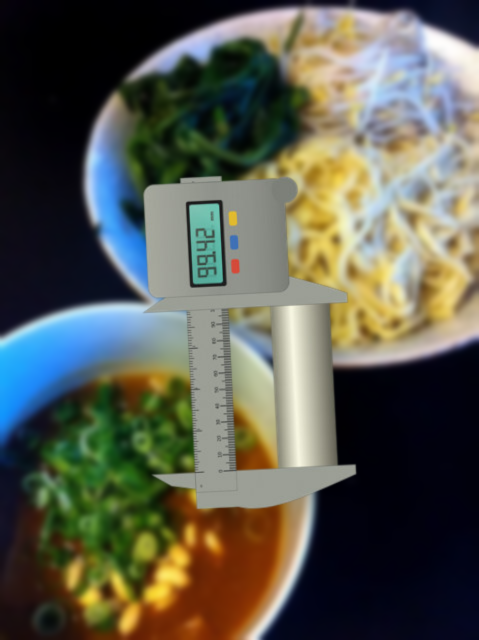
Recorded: 99.42 mm
